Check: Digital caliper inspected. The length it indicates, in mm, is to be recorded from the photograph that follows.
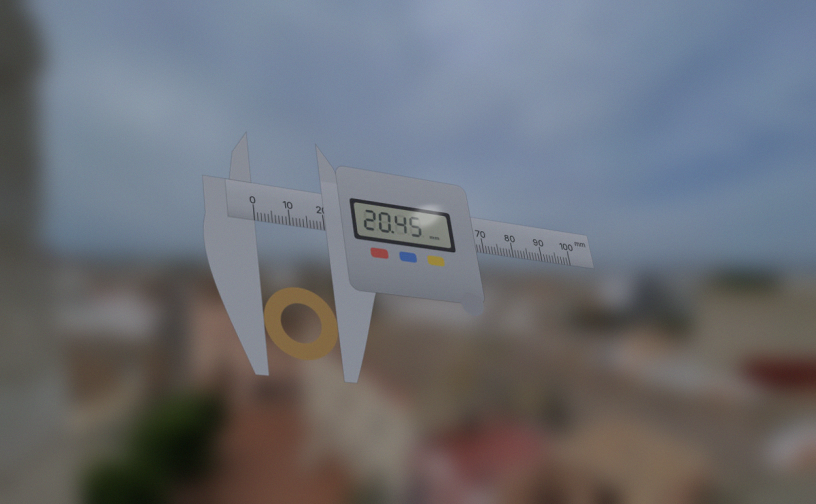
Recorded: 20.45 mm
